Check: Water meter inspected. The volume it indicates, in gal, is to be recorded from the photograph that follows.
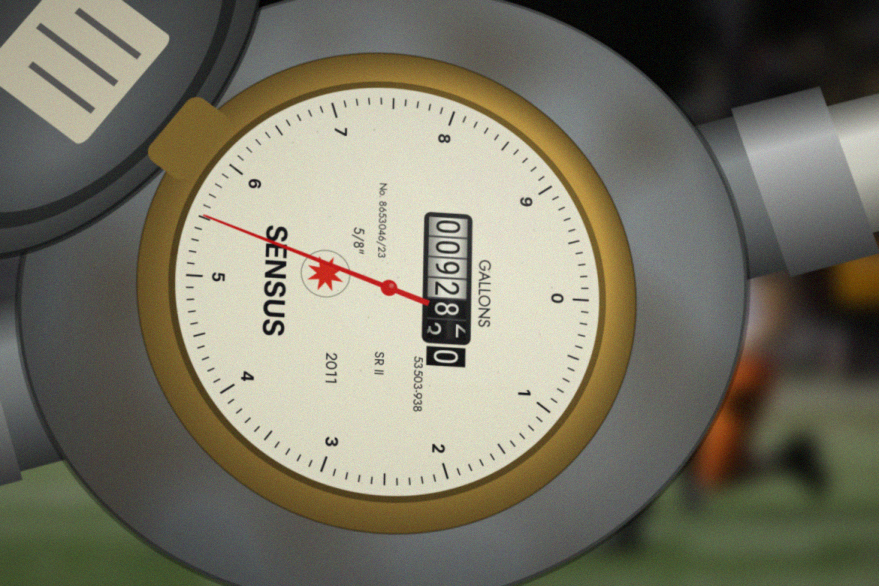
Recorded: 92825.5 gal
